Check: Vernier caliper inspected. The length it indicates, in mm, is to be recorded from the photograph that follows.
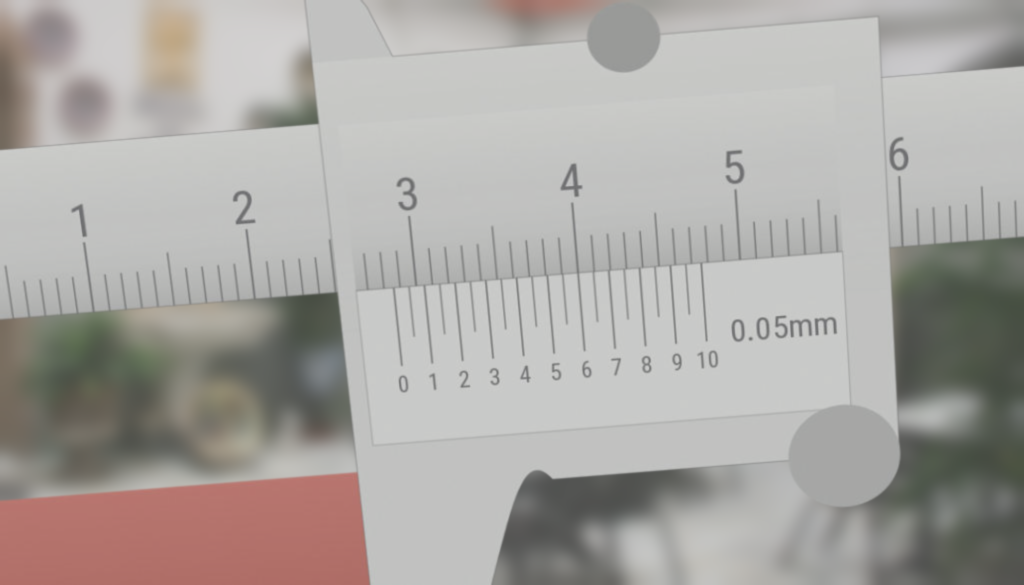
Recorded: 28.6 mm
